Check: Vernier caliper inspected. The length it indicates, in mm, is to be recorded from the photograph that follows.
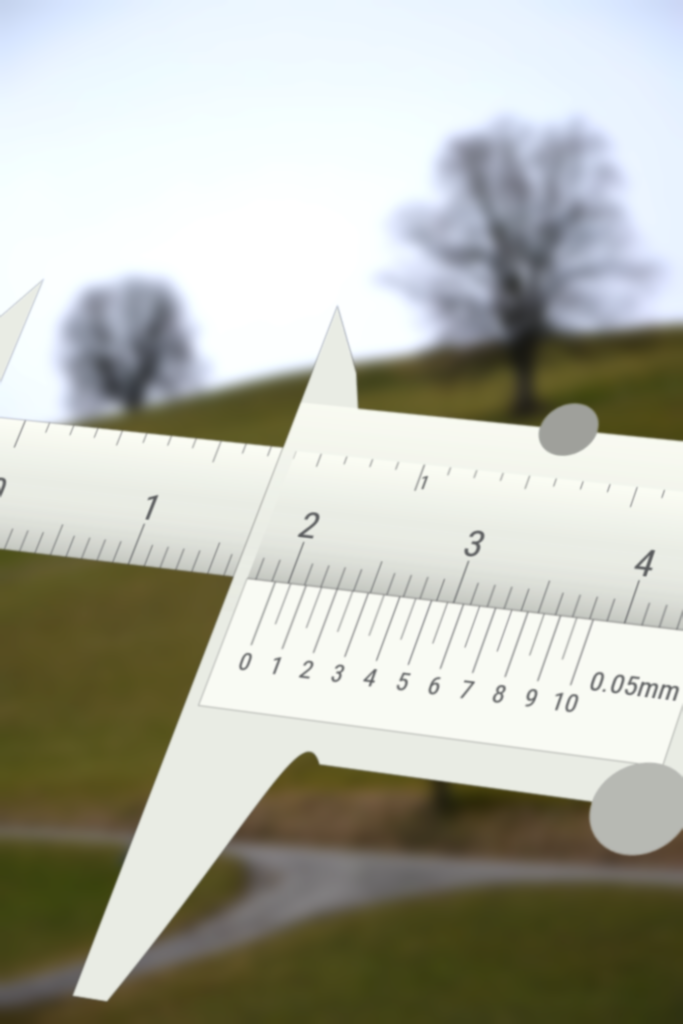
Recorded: 19.2 mm
